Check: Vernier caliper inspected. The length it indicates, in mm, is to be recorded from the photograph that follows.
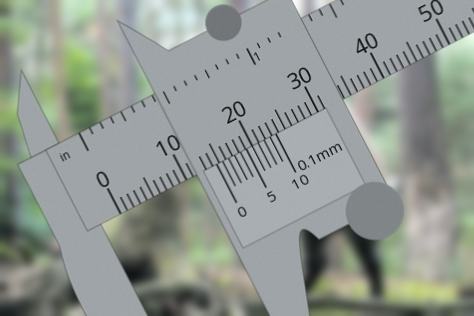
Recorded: 14.6 mm
